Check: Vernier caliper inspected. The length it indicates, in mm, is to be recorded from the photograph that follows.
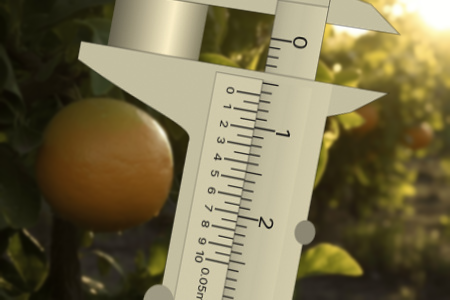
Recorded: 6.4 mm
